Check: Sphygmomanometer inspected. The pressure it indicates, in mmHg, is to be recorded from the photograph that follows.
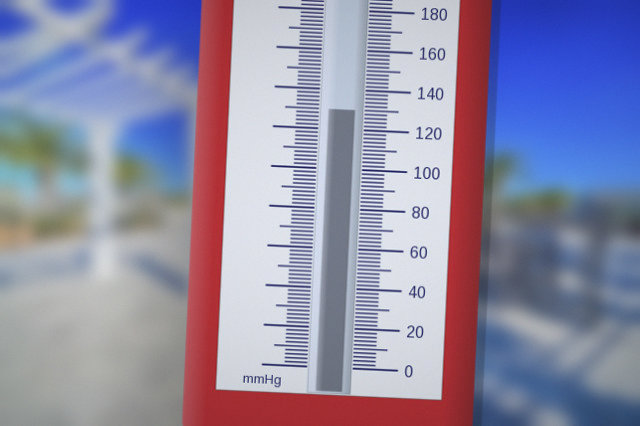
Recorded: 130 mmHg
